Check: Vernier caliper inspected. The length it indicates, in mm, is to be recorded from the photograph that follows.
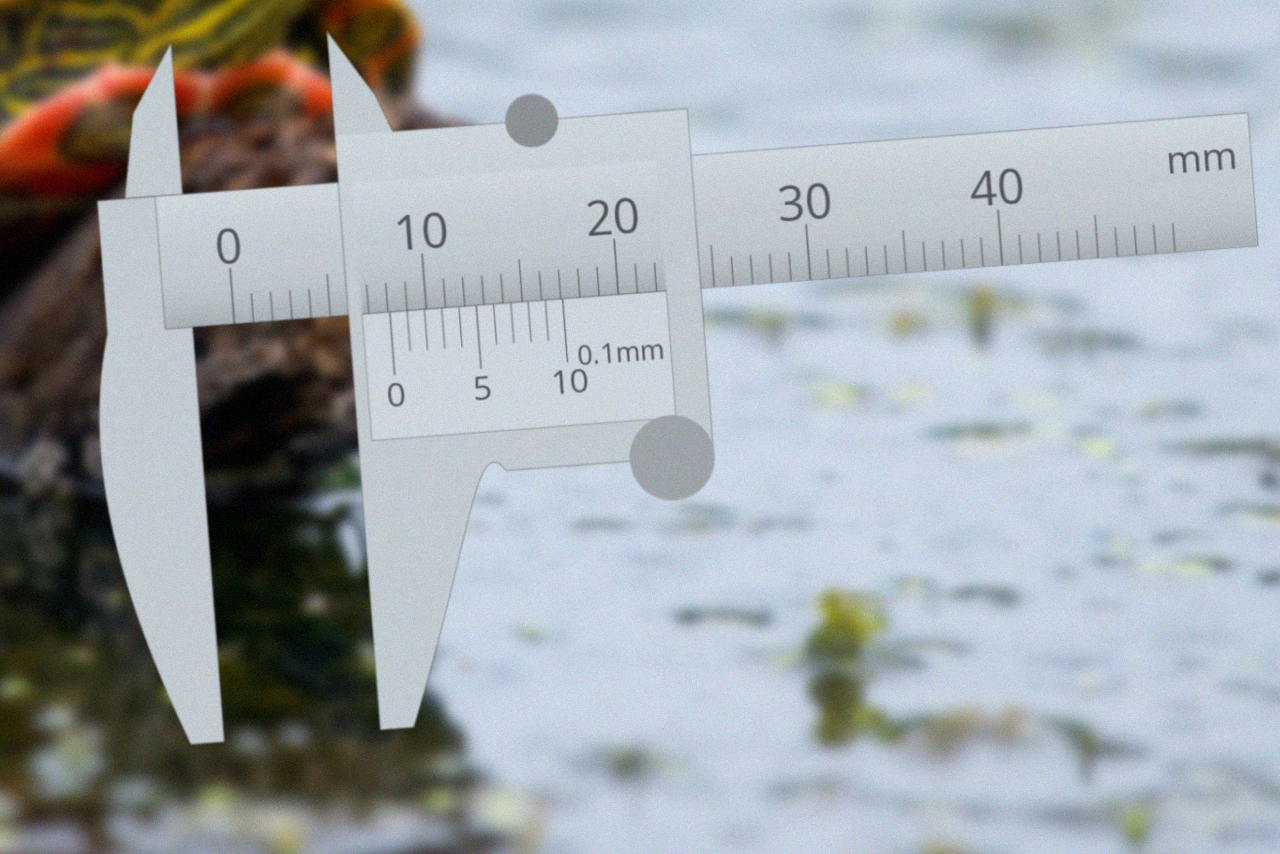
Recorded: 8.1 mm
